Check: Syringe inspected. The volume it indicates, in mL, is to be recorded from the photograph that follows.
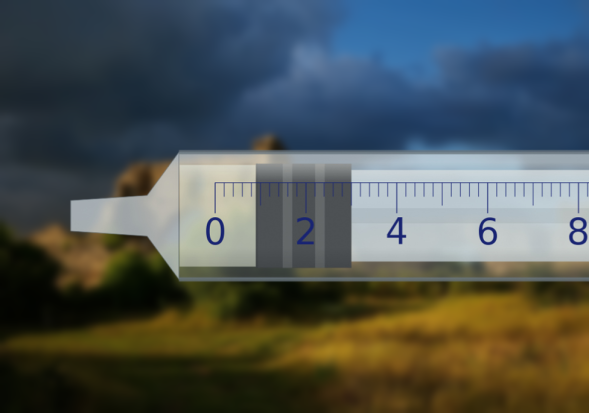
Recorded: 0.9 mL
